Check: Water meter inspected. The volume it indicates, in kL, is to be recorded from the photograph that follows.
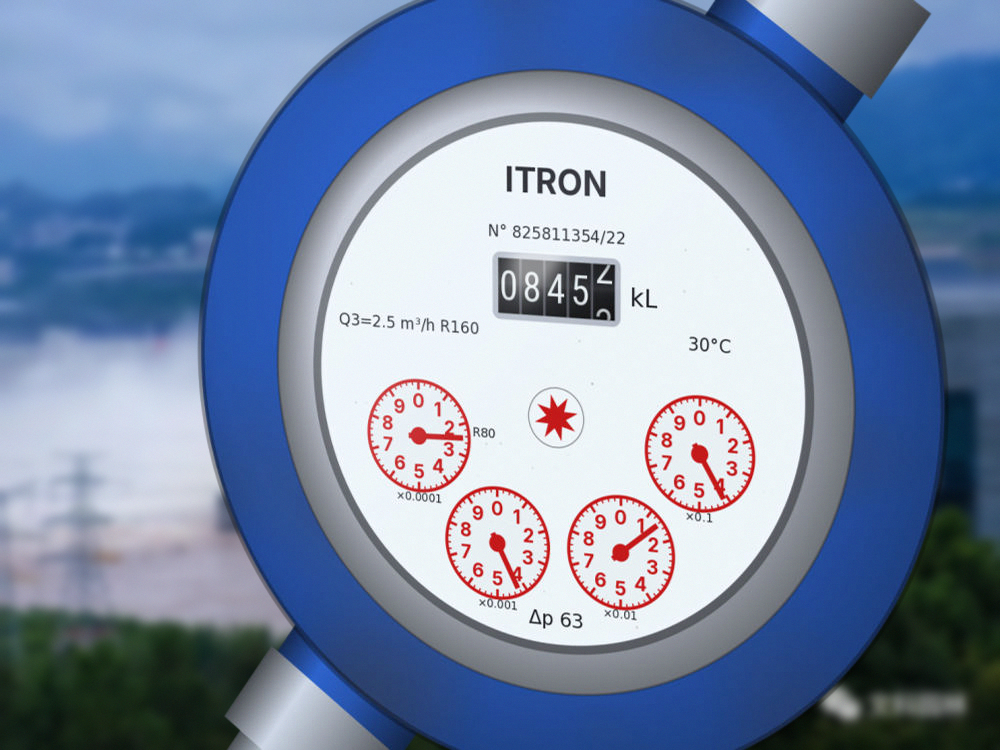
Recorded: 8452.4142 kL
